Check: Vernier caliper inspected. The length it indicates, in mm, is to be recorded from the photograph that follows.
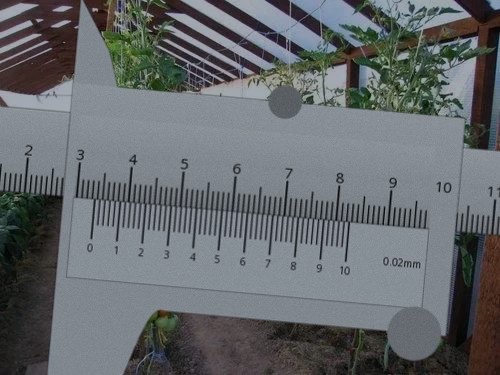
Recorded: 33.5 mm
